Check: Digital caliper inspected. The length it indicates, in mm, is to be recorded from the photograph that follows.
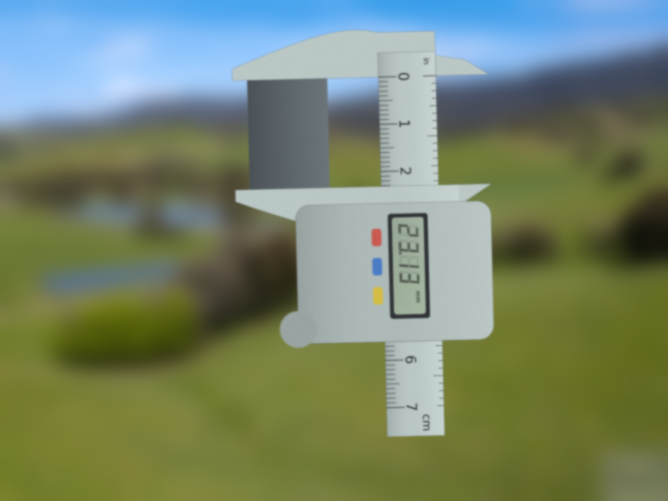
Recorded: 23.13 mm
